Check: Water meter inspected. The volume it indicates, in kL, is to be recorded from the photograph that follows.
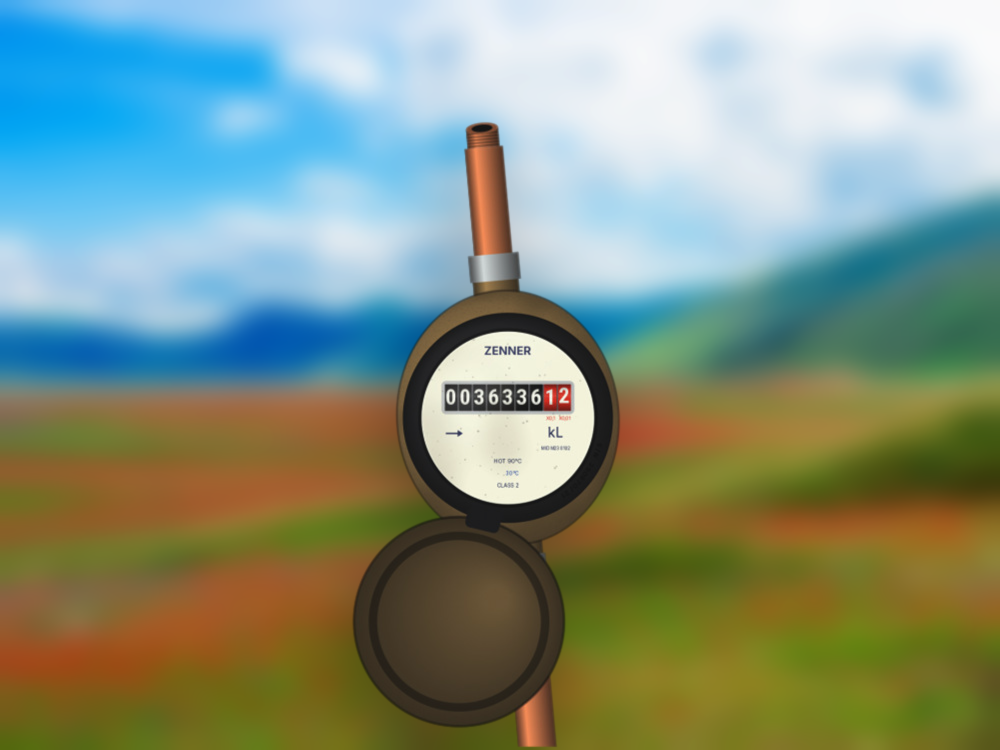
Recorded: 36336.12 kL
